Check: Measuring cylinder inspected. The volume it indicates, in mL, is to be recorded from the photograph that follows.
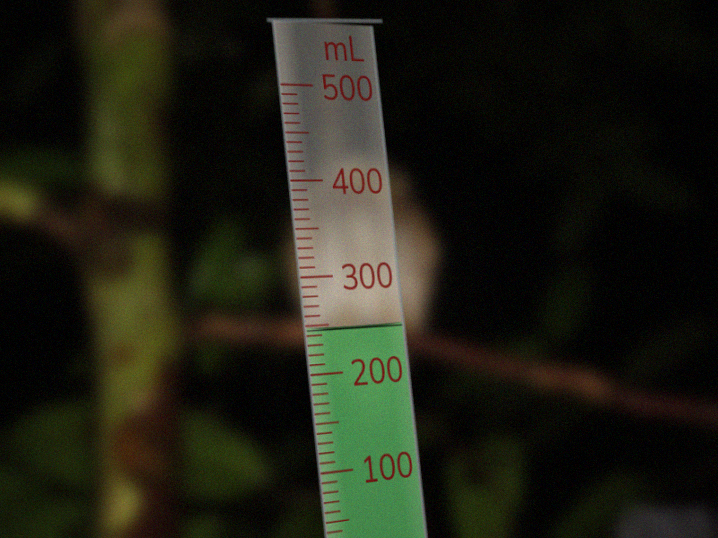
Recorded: 245 mL
